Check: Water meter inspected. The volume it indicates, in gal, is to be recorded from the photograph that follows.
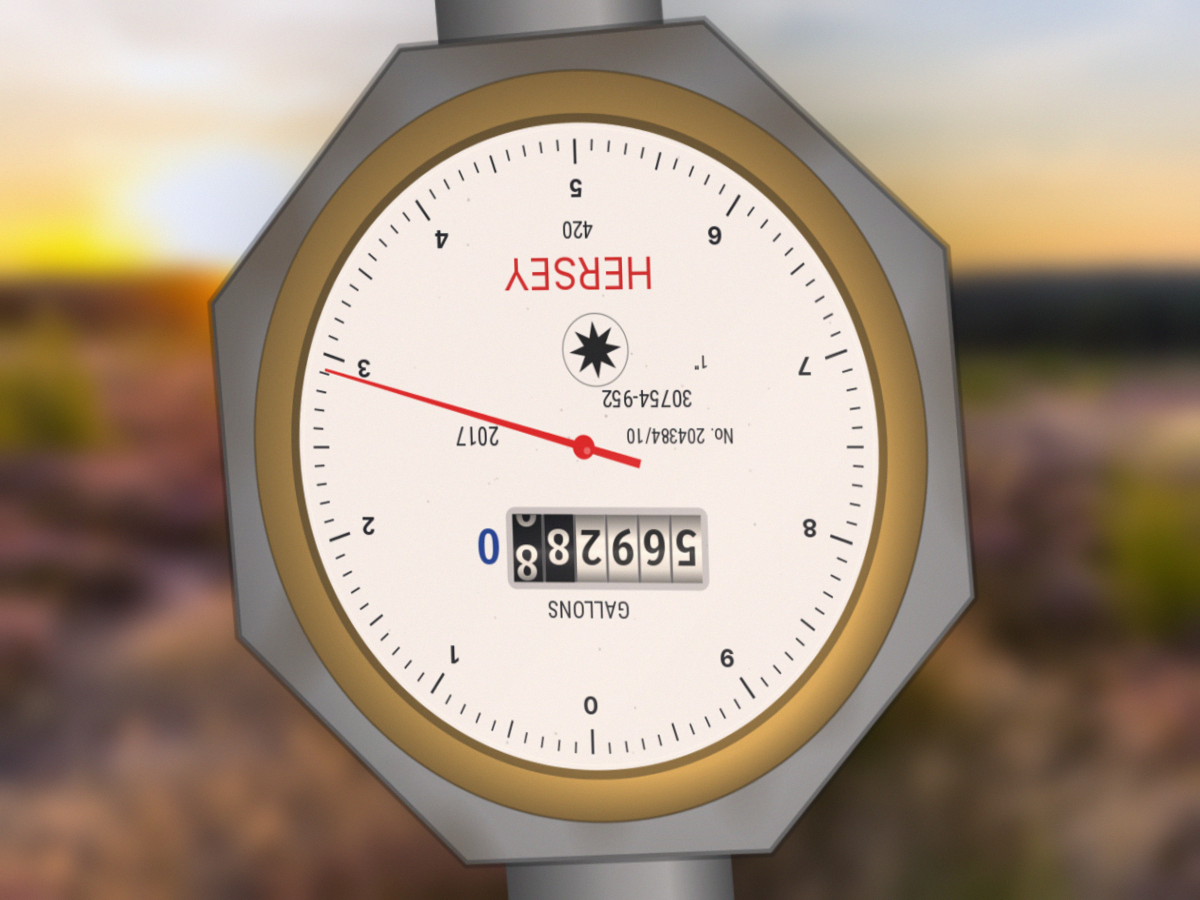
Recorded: 5692882.9 gal
